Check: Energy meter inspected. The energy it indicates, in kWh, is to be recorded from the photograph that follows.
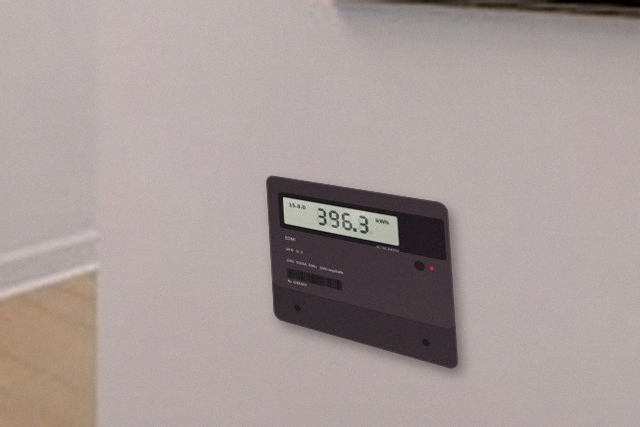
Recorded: 396.3 kWh
